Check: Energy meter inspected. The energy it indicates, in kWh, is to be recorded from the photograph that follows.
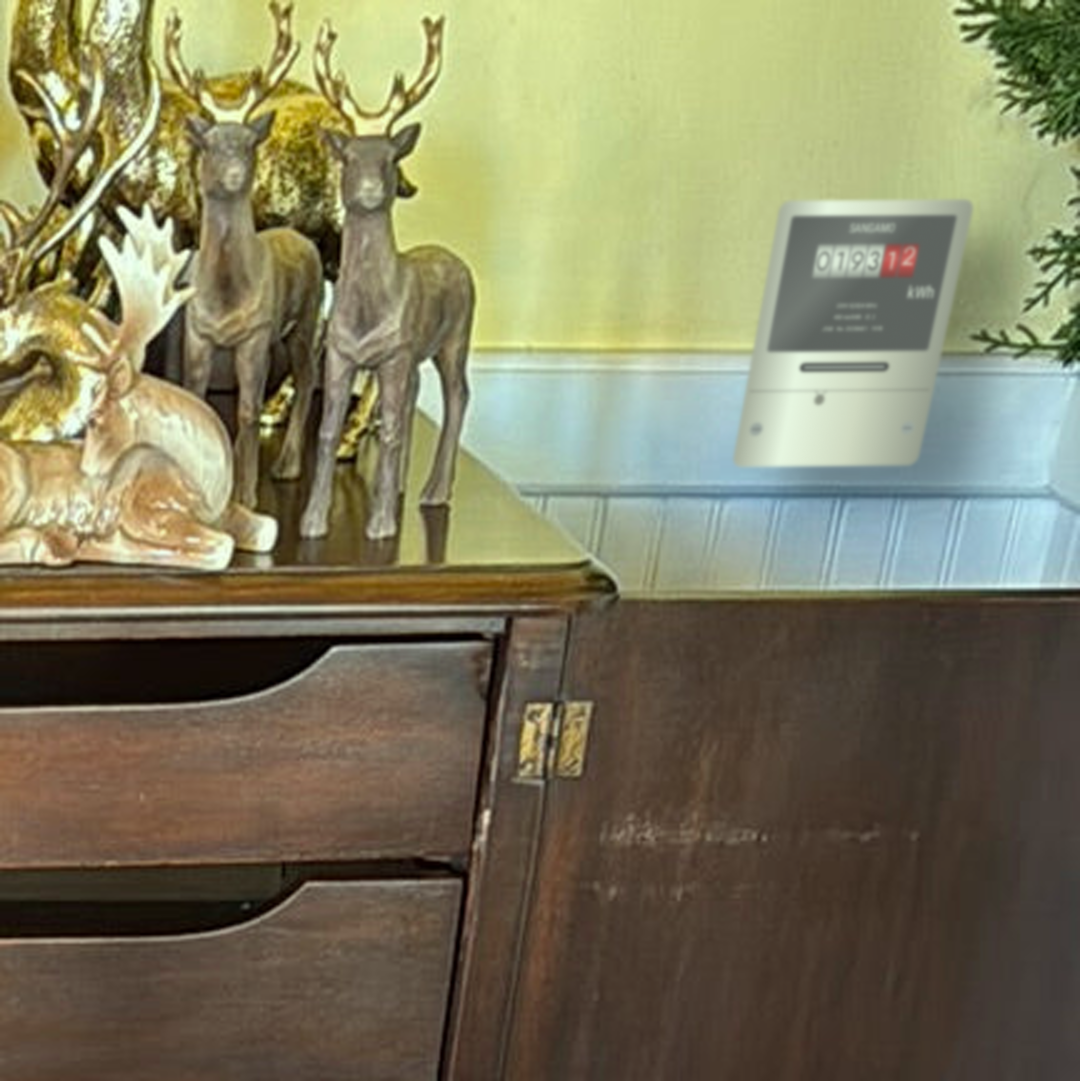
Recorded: 193.12 kWh
